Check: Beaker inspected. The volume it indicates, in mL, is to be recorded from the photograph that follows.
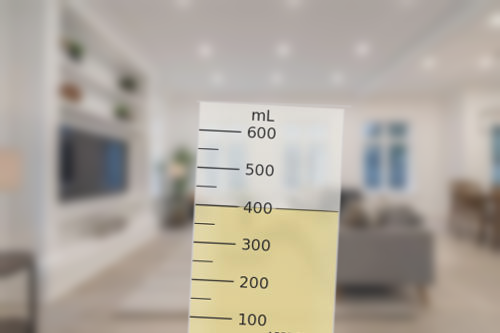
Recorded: 400 mL
